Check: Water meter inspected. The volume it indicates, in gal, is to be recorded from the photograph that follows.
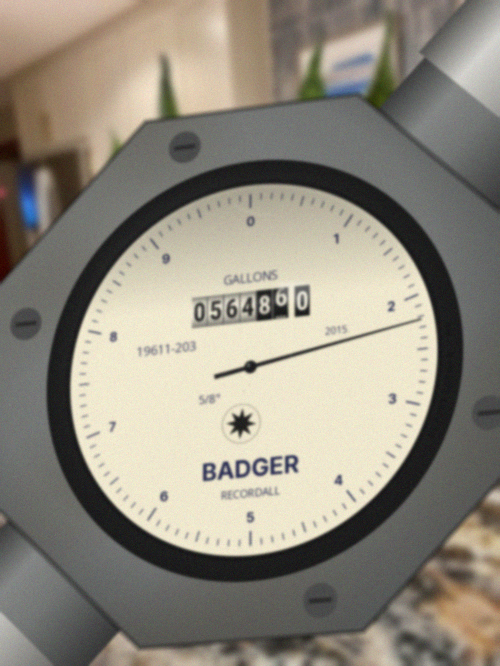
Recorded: 564862.2 gal
